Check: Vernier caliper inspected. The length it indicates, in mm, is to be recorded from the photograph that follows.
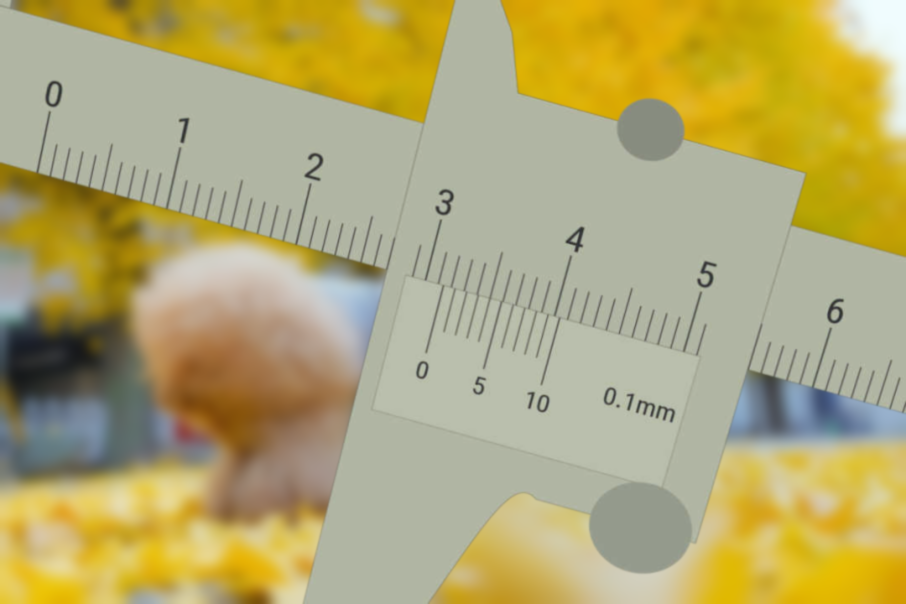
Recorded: 31.4 mm
